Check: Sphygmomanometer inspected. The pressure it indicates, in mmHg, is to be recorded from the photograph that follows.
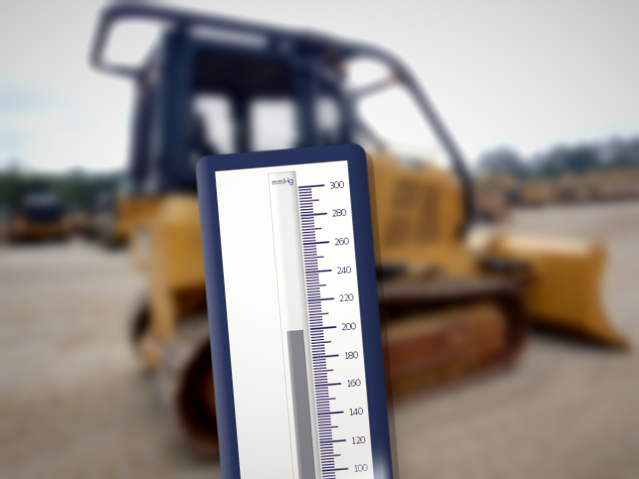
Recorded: 200 mmHg
